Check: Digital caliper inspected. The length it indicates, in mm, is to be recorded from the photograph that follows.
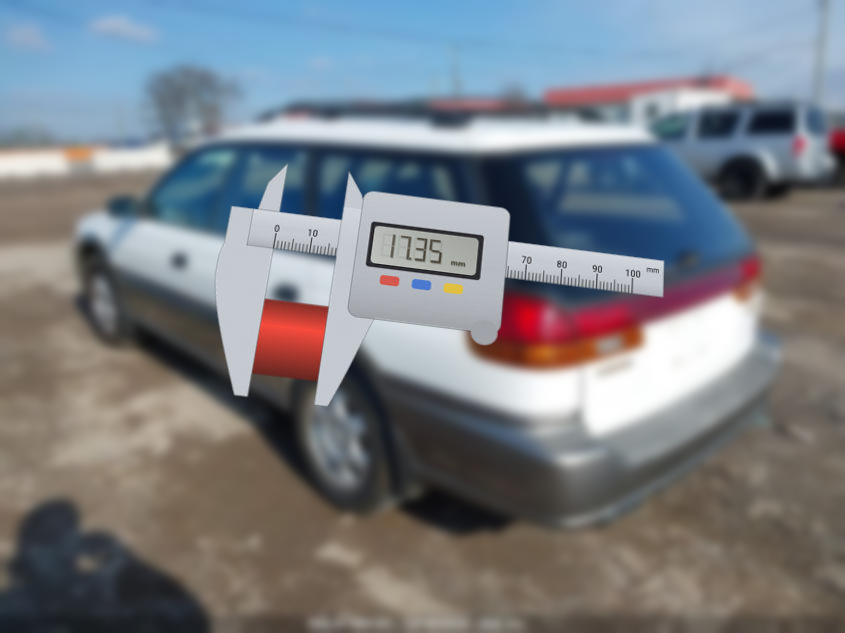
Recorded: 17.35 mm
